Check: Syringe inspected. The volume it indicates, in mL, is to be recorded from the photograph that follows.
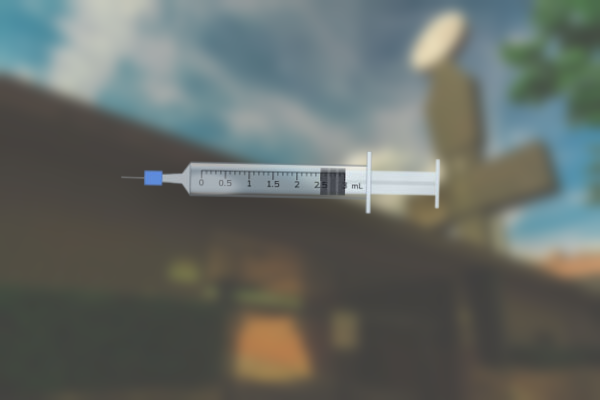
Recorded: 2.5 mL
